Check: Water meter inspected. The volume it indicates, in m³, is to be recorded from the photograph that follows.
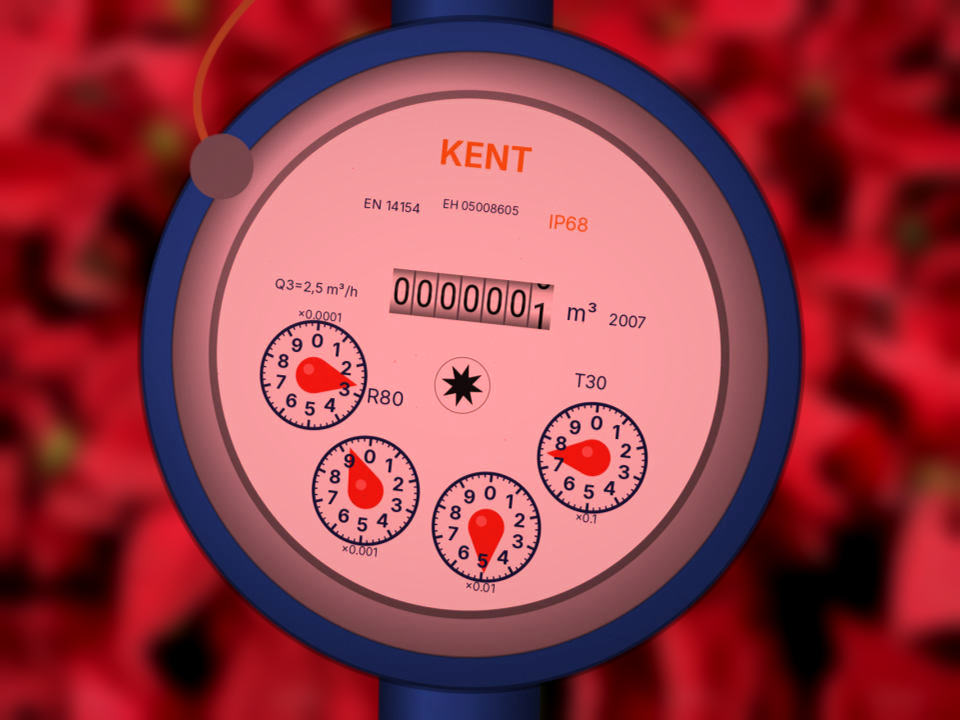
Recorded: 0.7492 m³
